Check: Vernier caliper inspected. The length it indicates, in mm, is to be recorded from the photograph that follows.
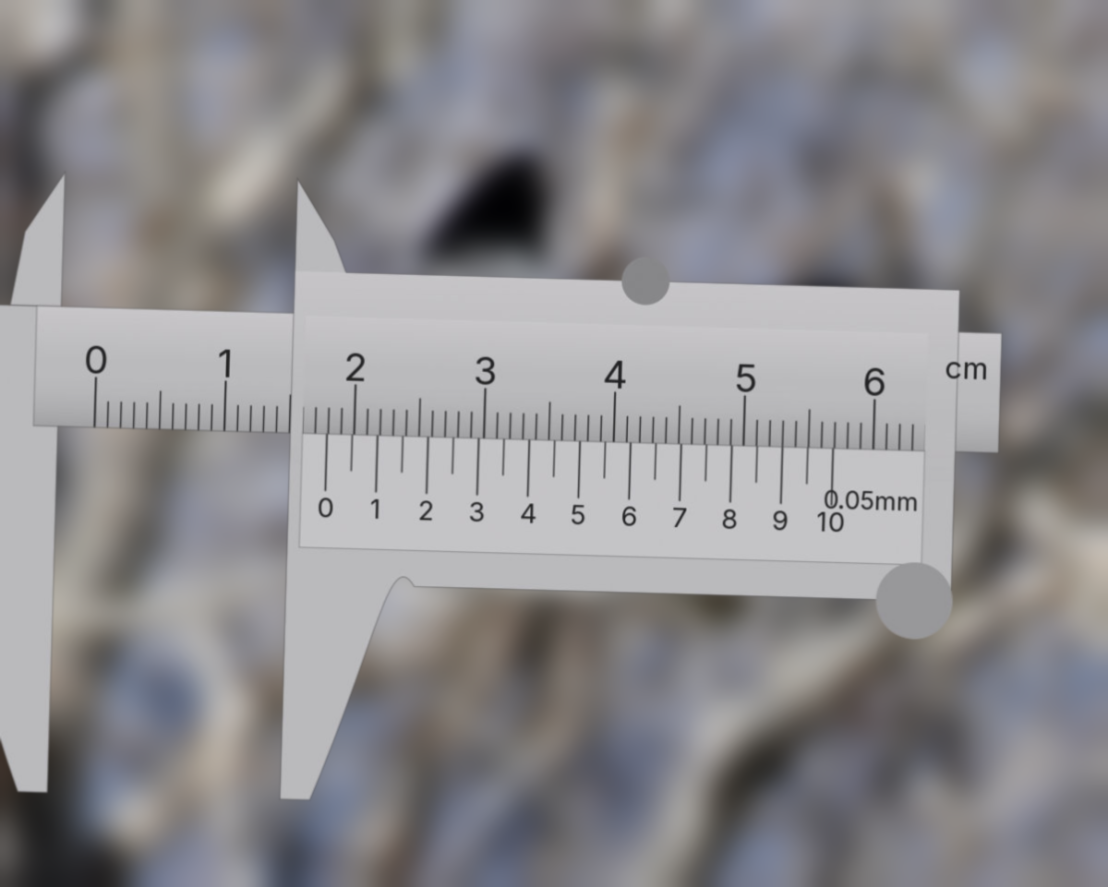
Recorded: 17.9 mm
